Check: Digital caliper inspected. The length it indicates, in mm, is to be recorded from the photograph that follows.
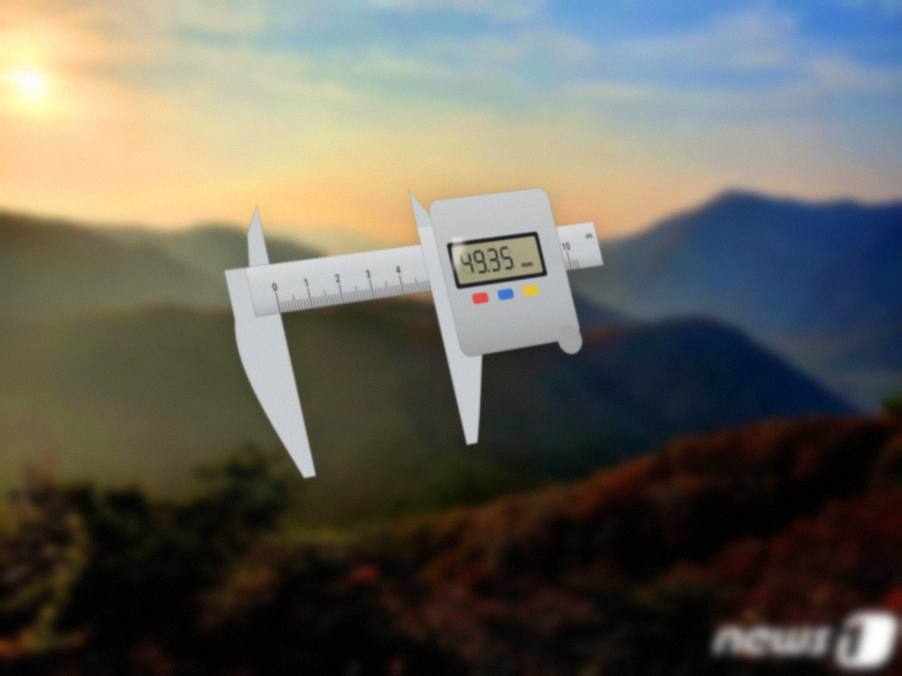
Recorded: 49.35 mm
